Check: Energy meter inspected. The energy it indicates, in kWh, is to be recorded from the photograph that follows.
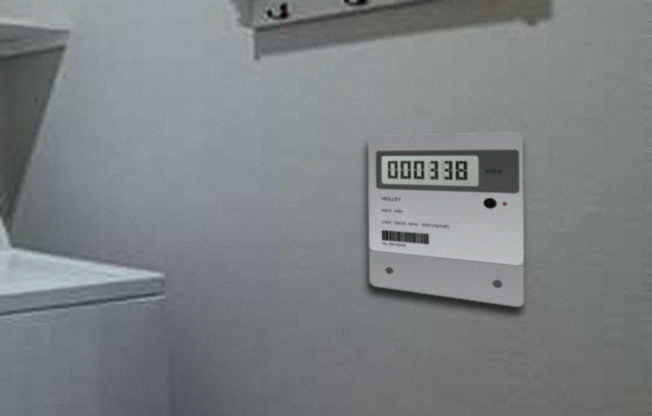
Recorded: 338 kWh
